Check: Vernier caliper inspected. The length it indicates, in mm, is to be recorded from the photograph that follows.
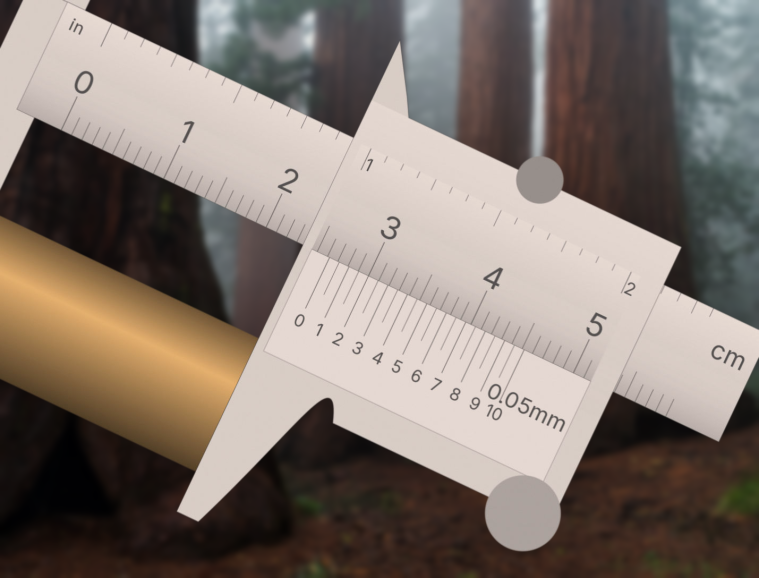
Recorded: 26.2 mm
